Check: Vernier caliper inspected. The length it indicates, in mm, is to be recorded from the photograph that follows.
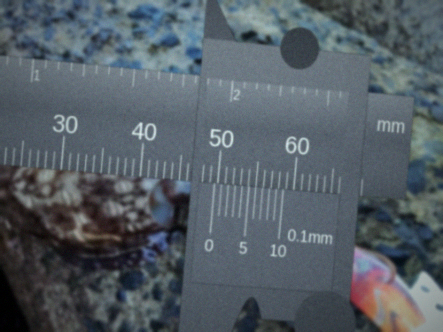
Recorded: 49.6 mm
